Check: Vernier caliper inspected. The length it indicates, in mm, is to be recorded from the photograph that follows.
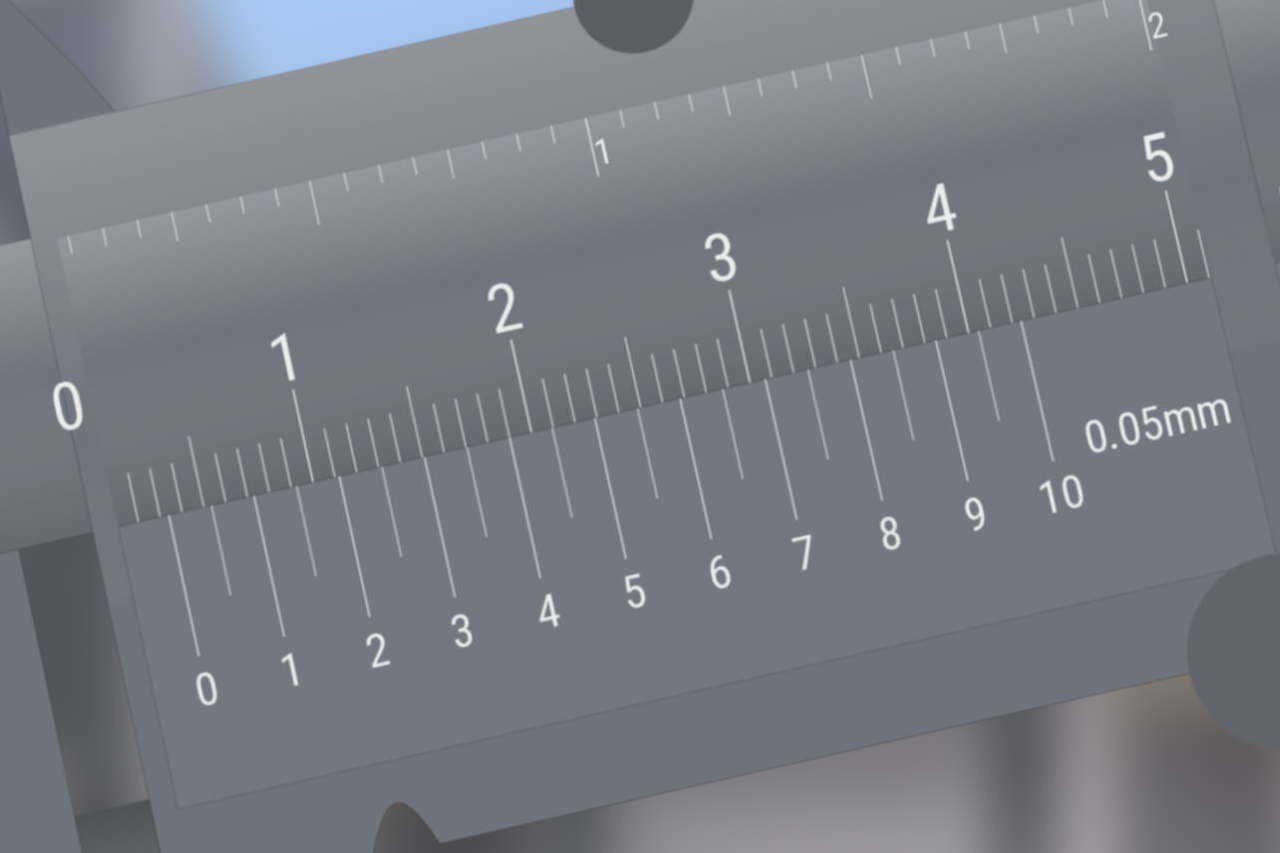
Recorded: 3.4 mm
